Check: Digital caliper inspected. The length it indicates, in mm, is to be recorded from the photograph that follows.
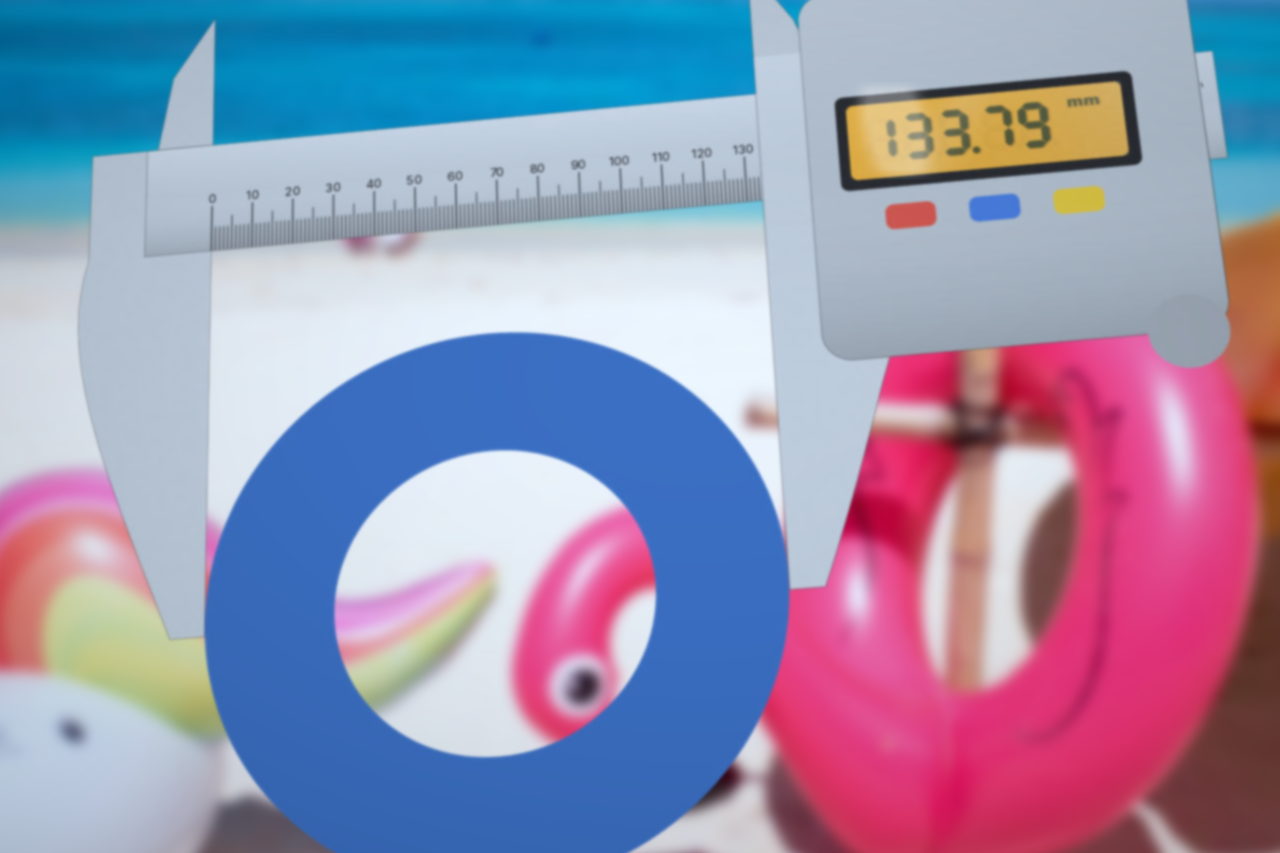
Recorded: 133.79 mm
